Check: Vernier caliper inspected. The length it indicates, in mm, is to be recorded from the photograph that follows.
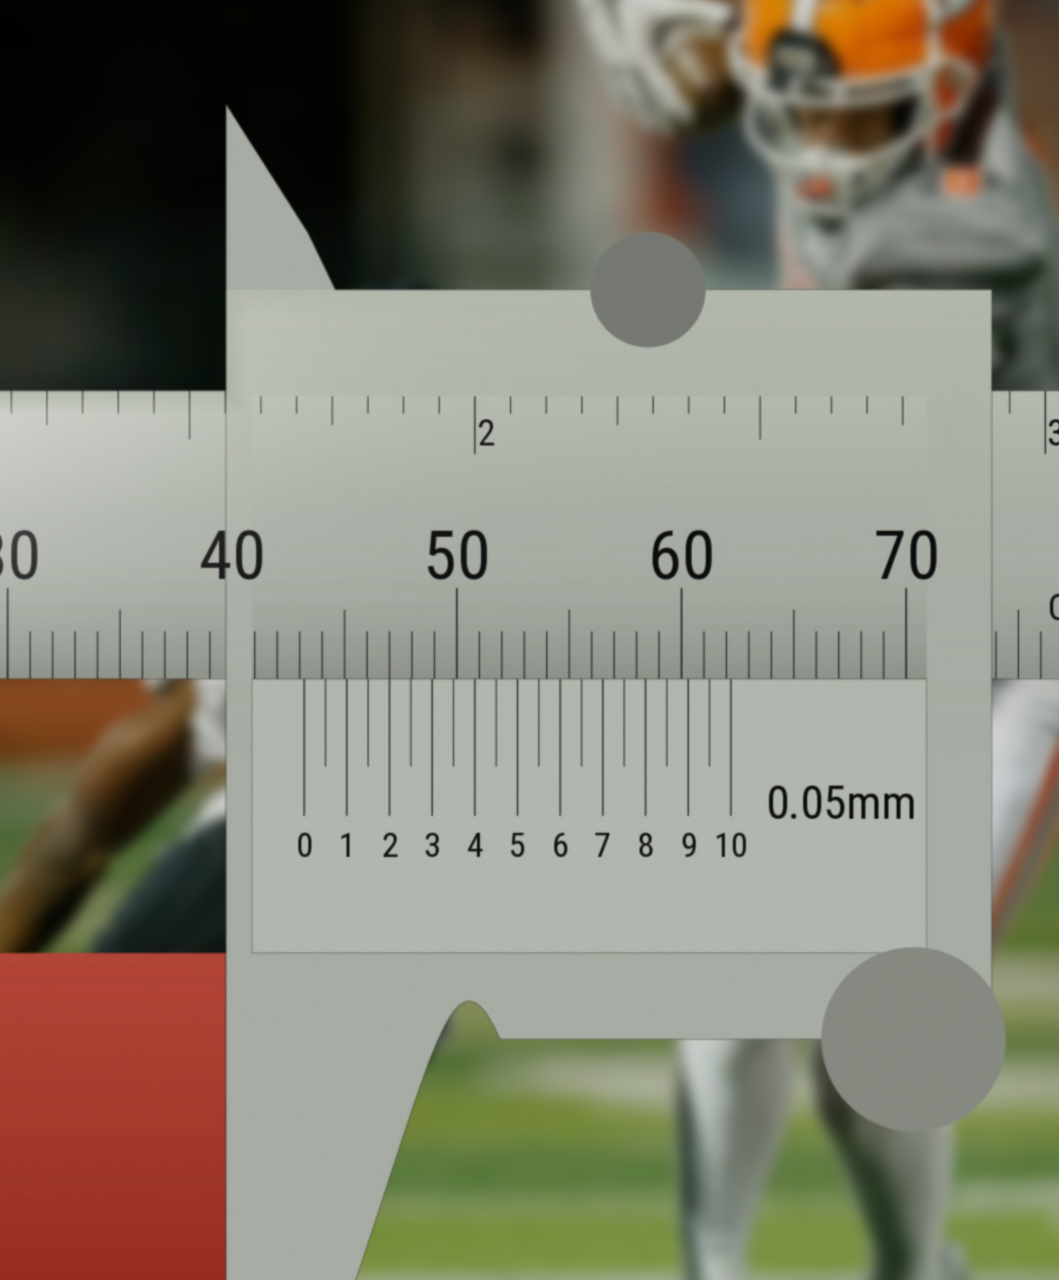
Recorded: 43.2 mm
